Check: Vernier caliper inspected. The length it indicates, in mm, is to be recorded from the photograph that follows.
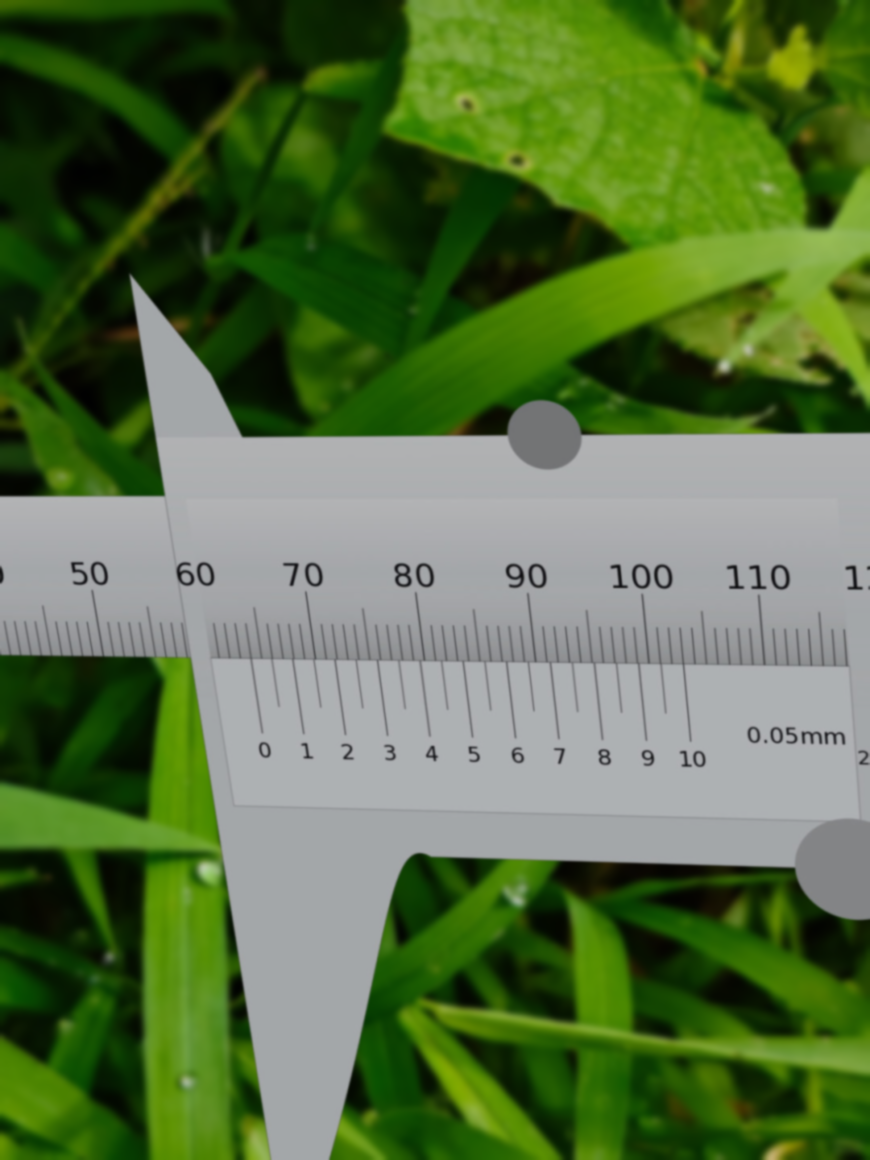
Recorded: 64.0 mm
